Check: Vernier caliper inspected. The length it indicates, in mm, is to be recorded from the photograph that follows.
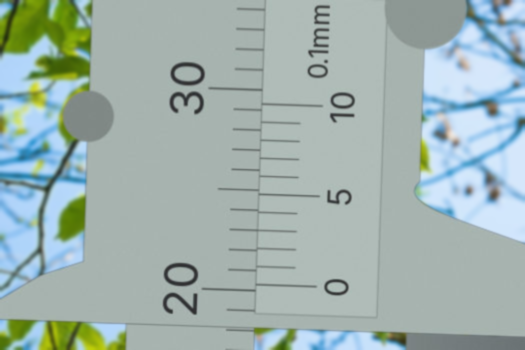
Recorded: 20.3 mm
